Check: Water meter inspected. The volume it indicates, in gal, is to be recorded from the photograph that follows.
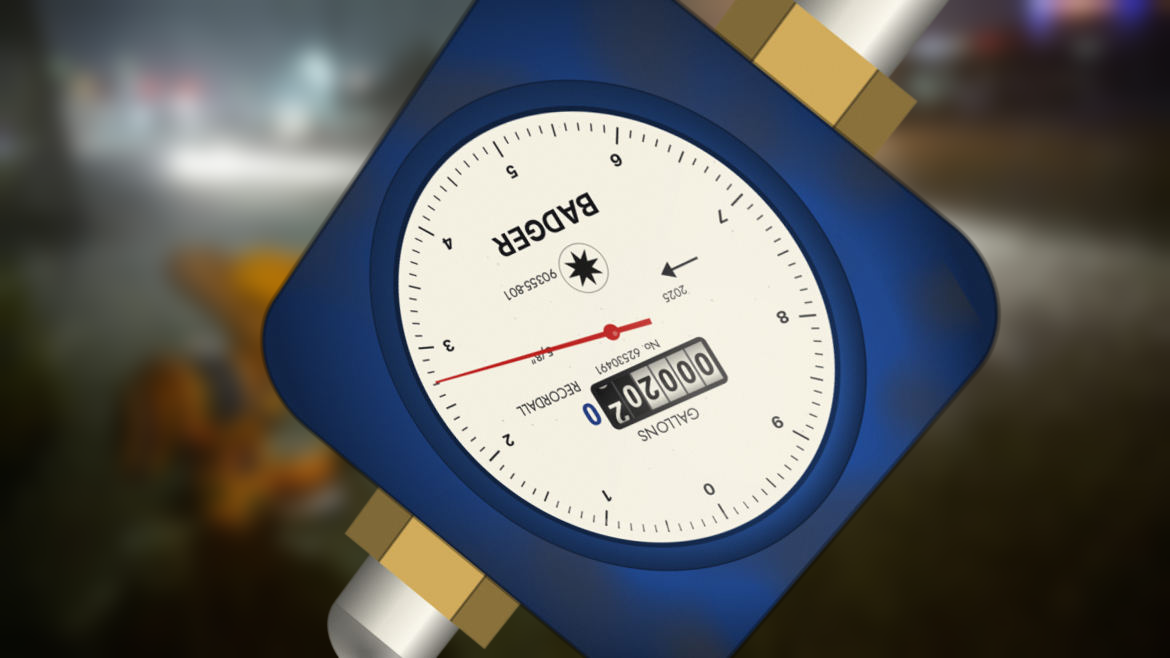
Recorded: 2022.7 gal
